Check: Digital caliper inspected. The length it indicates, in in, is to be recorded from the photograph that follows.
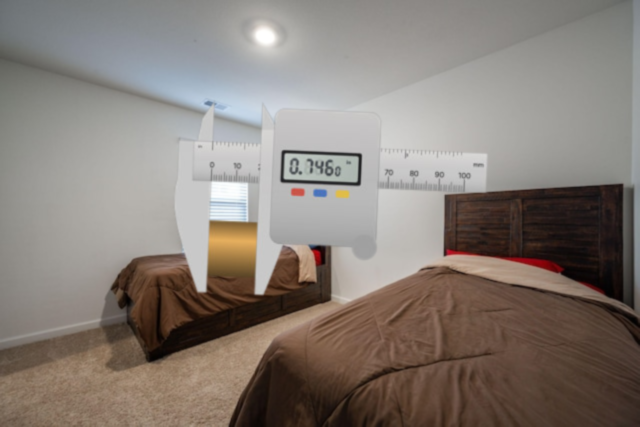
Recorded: 0.7460 in
